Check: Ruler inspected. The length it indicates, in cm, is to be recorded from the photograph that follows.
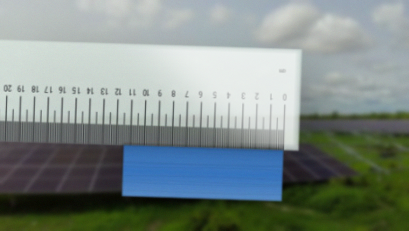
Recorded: 11.5 cm
